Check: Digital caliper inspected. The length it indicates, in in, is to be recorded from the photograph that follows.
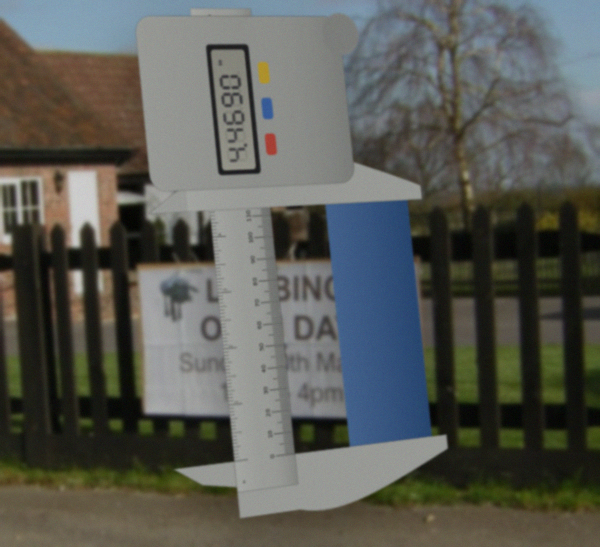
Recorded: 4.4690 in
